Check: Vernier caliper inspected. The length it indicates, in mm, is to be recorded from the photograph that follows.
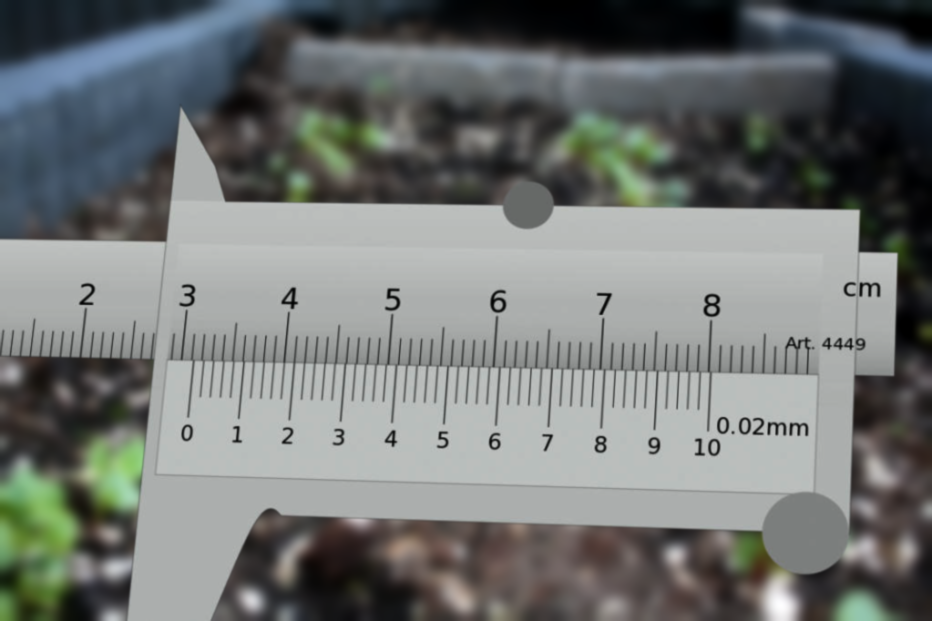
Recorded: 31.2 mm
